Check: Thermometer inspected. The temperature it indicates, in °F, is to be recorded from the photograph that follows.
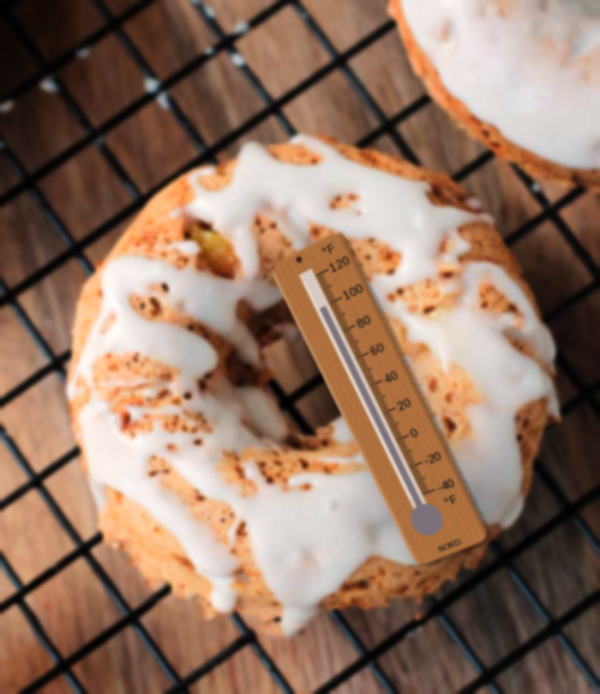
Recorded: 100 °F
